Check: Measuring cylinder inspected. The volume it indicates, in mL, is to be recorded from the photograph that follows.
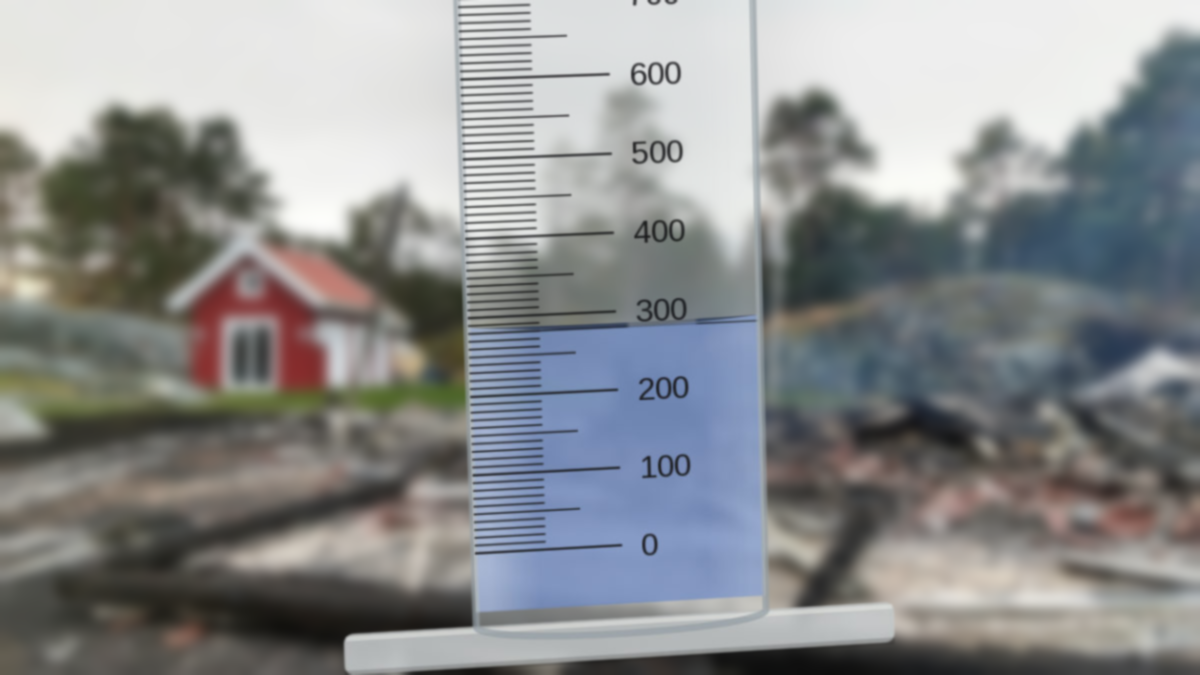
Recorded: 280 mL
